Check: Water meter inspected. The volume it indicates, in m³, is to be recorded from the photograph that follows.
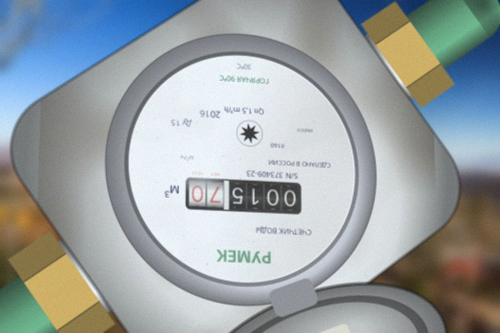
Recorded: 15.70 m³
